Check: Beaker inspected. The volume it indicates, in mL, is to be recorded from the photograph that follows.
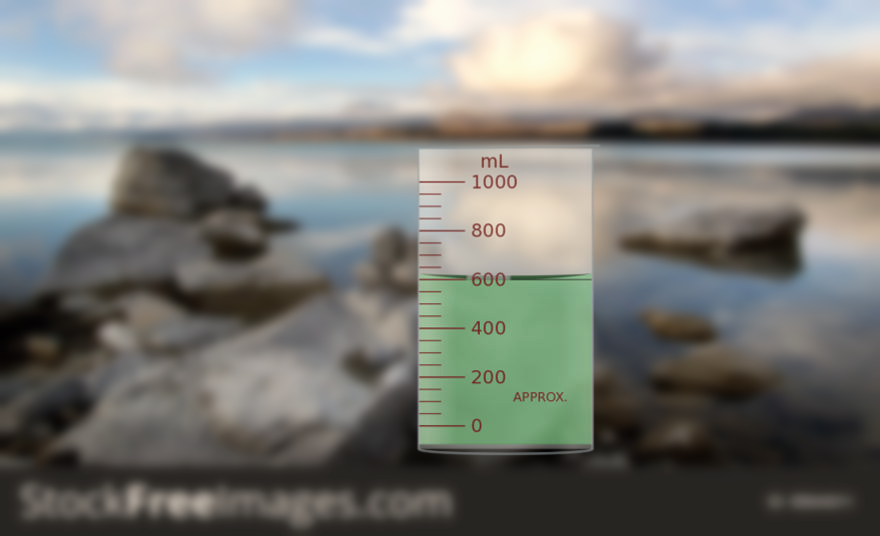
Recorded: 600 mL
